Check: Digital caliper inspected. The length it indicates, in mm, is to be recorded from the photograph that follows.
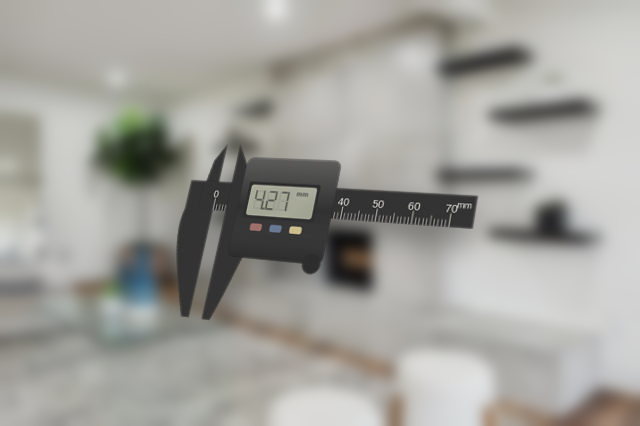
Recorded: 4.27 mm
